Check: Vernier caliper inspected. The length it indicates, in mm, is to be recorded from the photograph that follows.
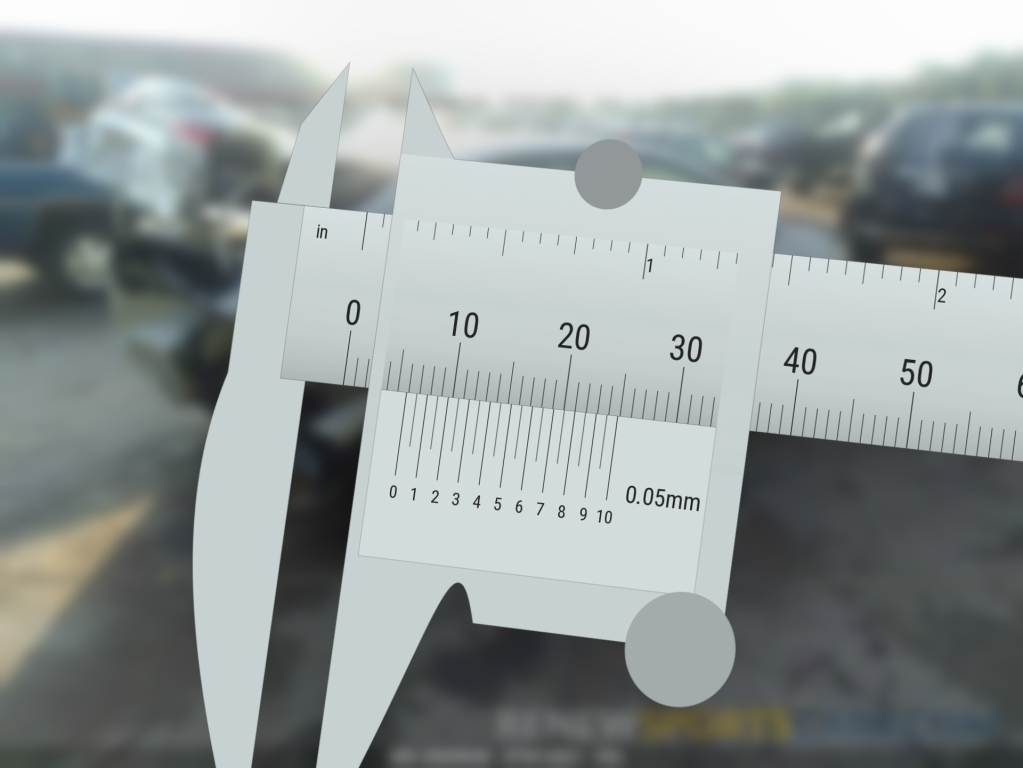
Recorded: 5.8 mm
